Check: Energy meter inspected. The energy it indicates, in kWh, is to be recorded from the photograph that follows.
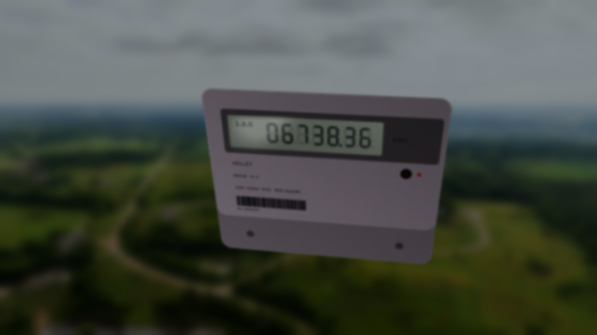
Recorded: 6738.36 kWh
